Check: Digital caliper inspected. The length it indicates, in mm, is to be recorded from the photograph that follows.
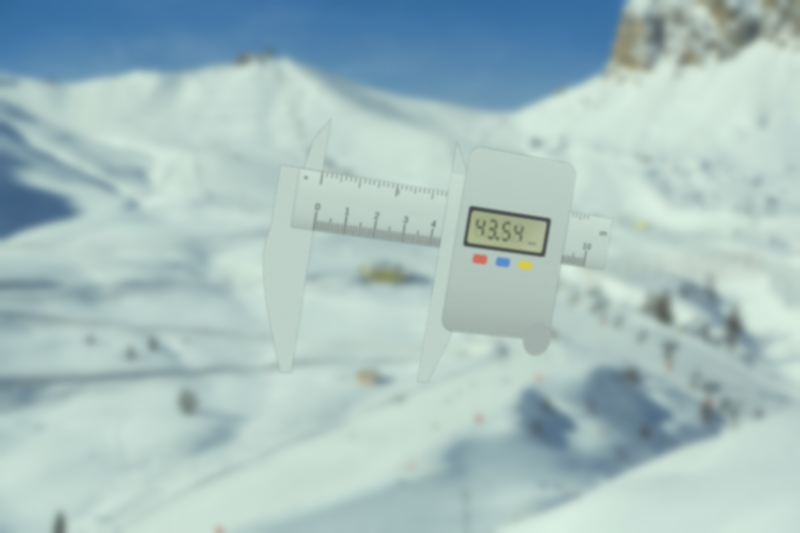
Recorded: 43.54 mm
